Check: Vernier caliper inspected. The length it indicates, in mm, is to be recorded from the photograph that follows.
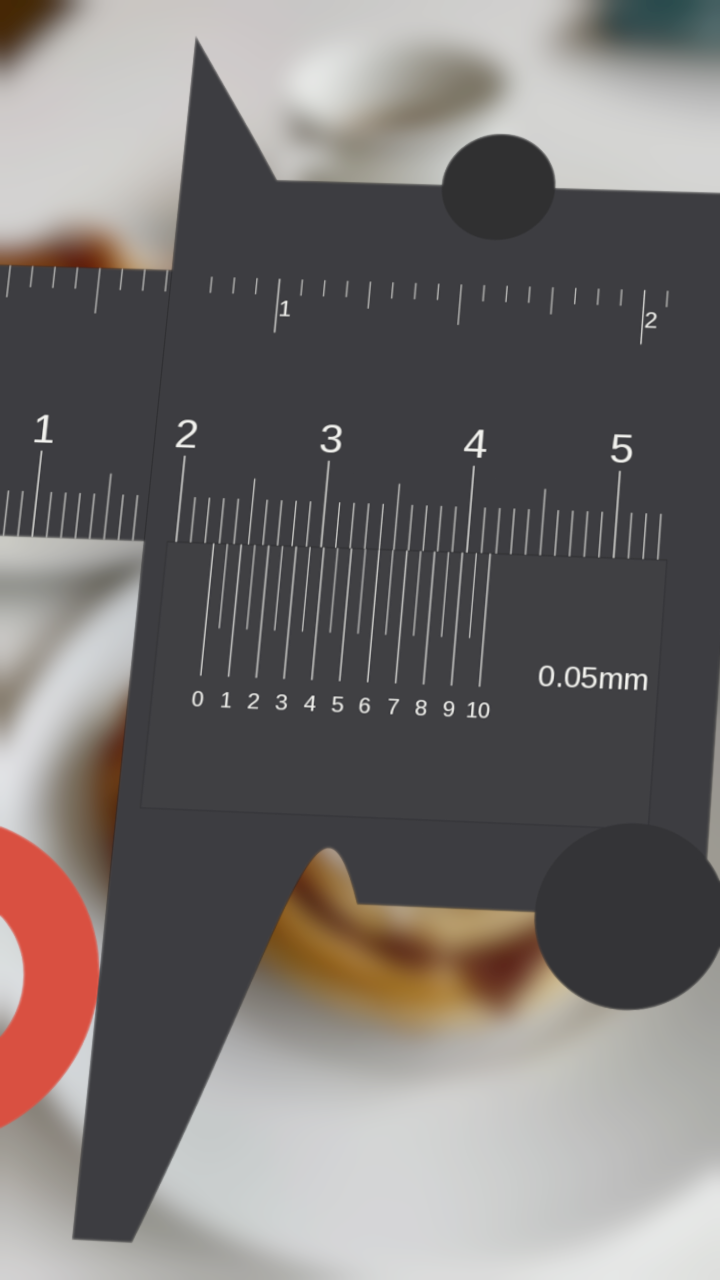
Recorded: 22.6 mm
